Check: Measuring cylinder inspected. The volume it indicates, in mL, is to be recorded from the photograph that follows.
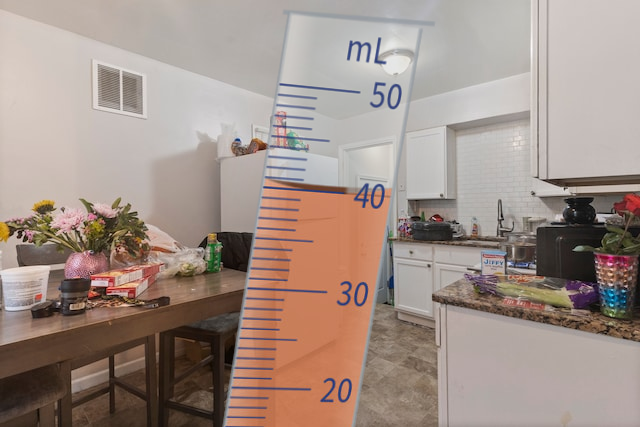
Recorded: 40 mL
